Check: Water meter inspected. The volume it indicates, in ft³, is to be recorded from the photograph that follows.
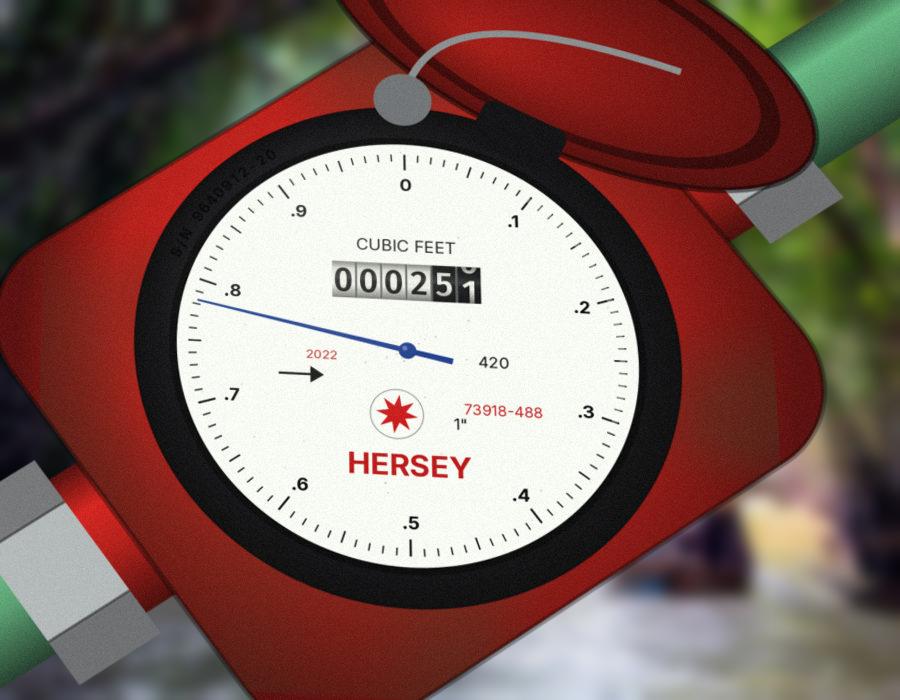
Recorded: 250.78 ft³
